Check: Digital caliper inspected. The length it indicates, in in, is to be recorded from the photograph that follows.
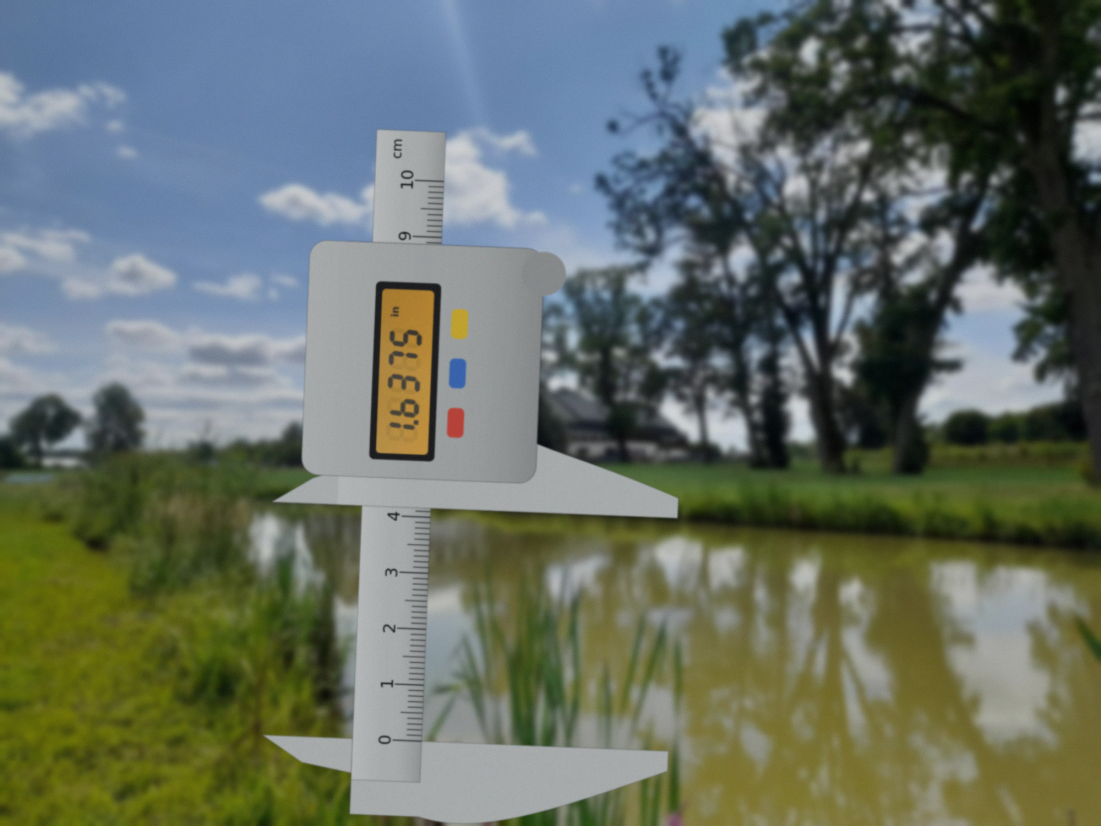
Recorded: 1.6375 in
